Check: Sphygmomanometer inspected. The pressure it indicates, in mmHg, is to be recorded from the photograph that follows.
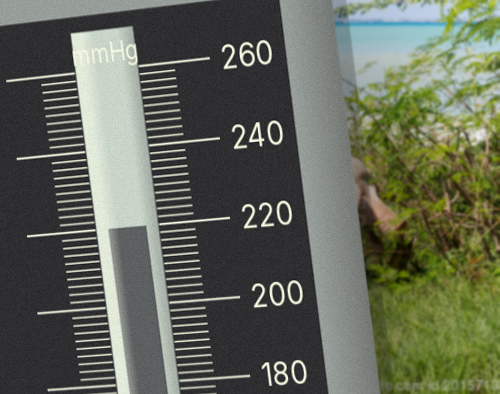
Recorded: 220 mmHg
